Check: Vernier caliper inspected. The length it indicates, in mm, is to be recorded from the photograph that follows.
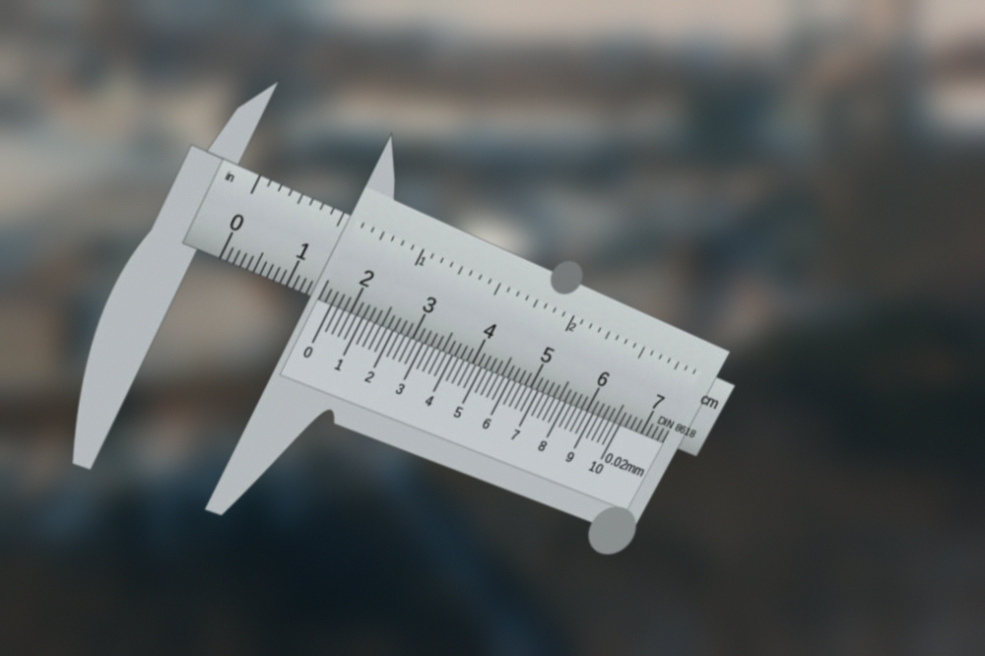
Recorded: 17.0 mm
